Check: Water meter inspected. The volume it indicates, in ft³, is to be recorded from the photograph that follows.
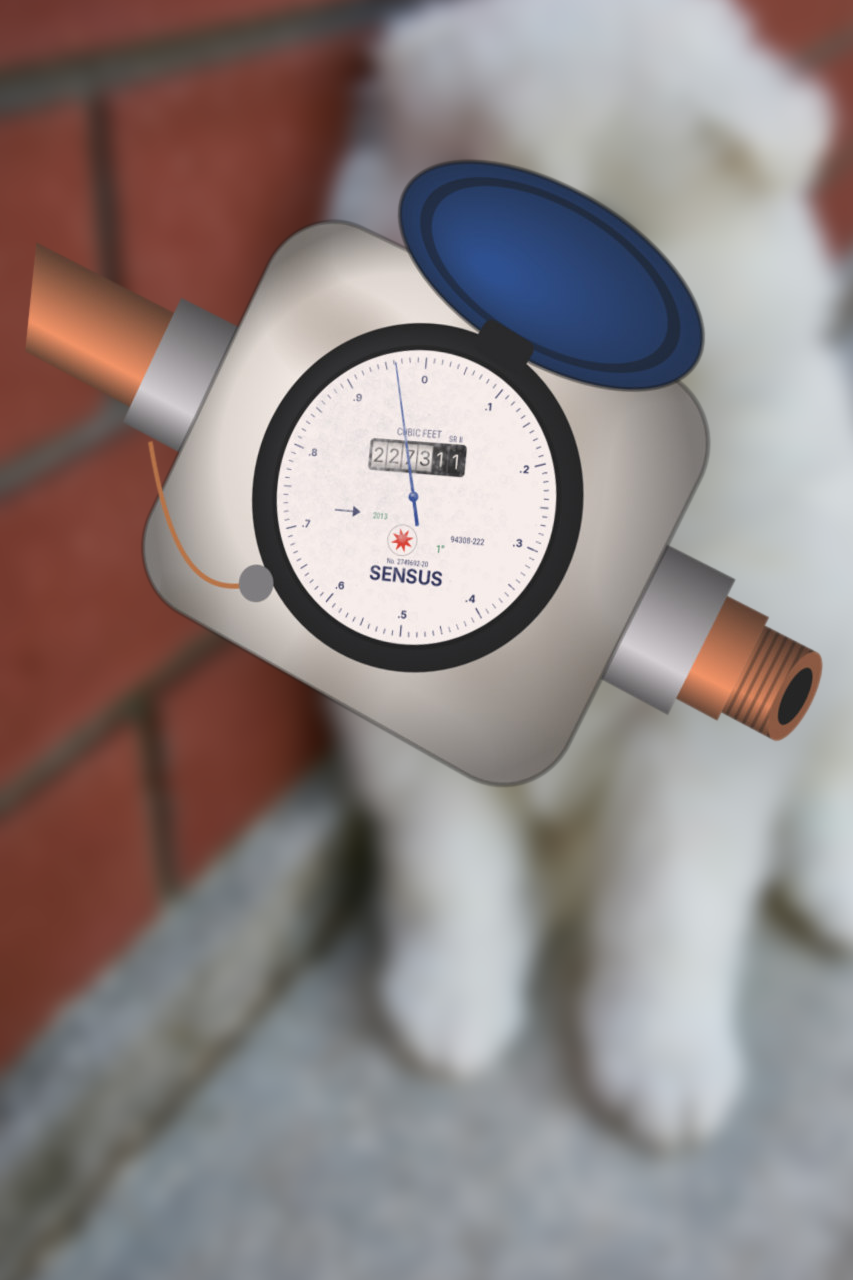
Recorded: 227310.96 ft³
